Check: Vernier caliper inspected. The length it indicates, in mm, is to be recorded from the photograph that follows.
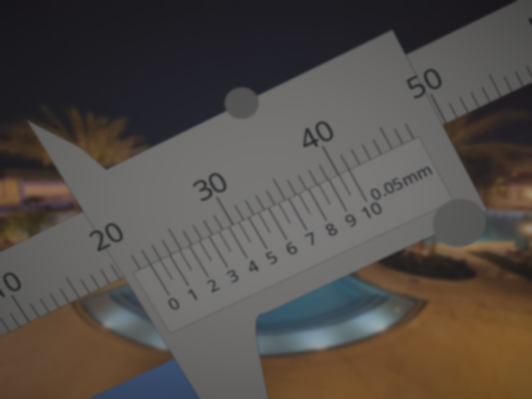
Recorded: 22.0 mm
